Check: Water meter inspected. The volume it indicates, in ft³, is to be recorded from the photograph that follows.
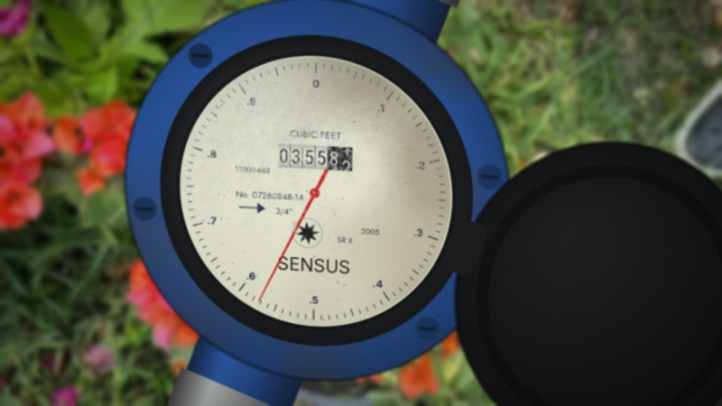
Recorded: 35581.57 ft³
